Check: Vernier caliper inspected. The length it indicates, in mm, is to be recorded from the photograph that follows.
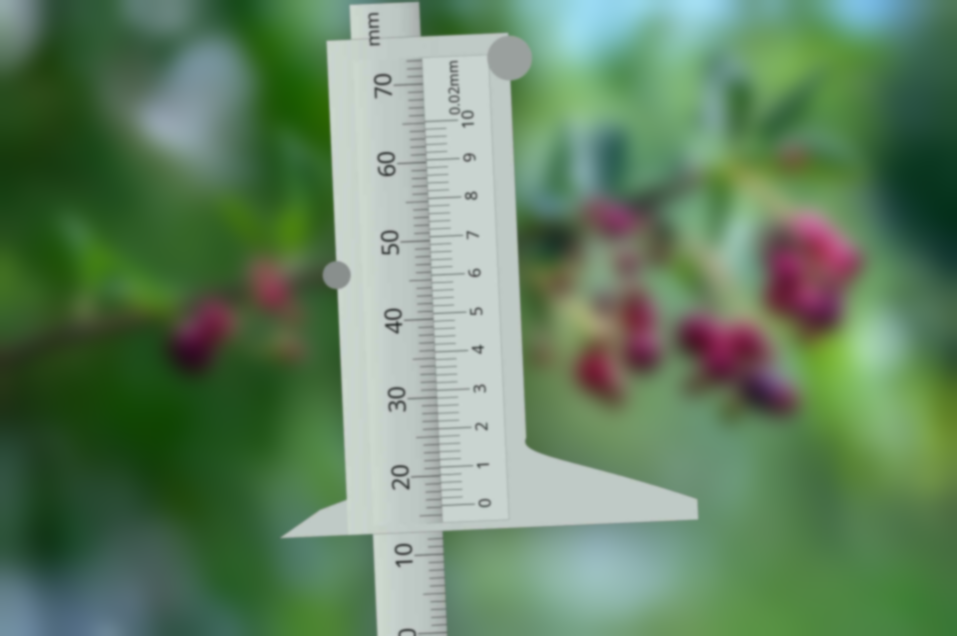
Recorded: 16.2 mm
